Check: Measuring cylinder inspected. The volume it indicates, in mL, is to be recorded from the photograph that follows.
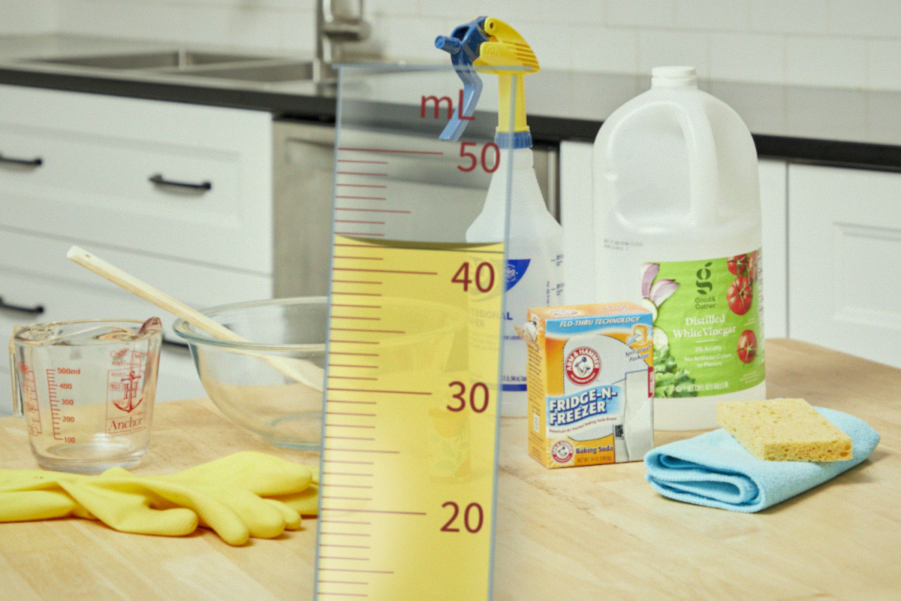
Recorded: 42 mL
